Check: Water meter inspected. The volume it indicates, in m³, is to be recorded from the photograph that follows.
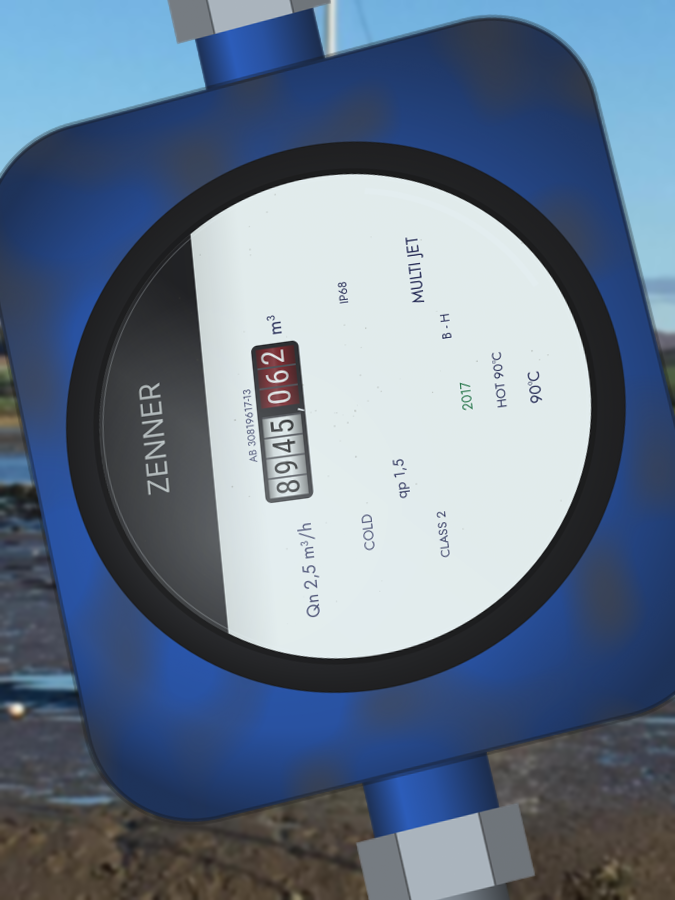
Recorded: 8945.062 m³
